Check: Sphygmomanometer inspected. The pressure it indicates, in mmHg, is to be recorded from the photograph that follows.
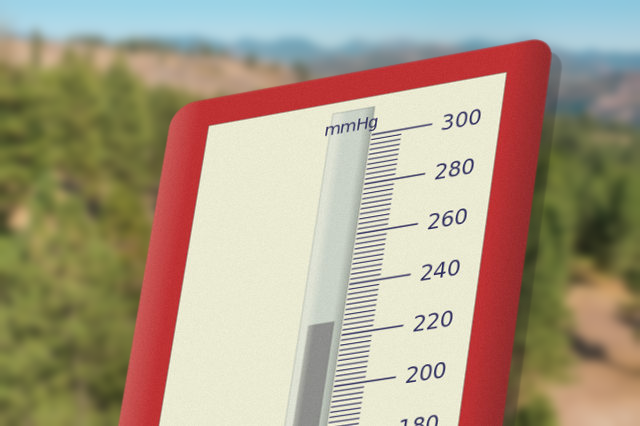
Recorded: 226 mmHg
